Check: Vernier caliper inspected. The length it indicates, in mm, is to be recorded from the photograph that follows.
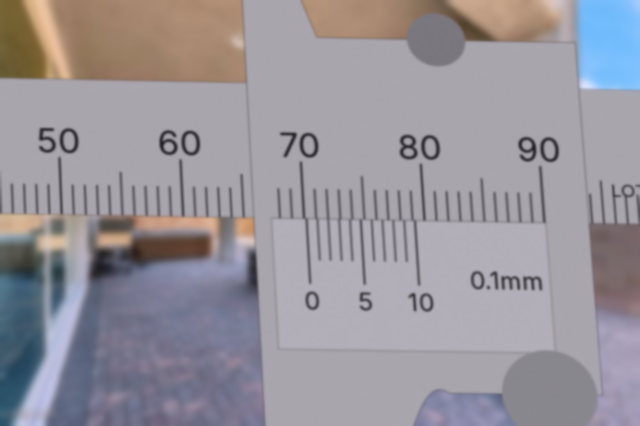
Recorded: 70.2 mm
